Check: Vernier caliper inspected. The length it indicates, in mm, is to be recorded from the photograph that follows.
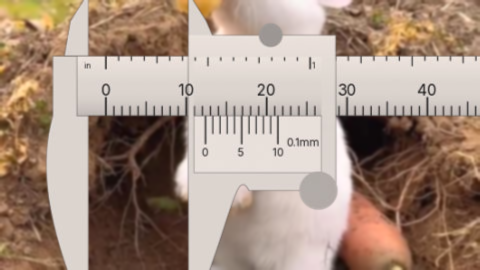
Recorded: 12.4 mm
